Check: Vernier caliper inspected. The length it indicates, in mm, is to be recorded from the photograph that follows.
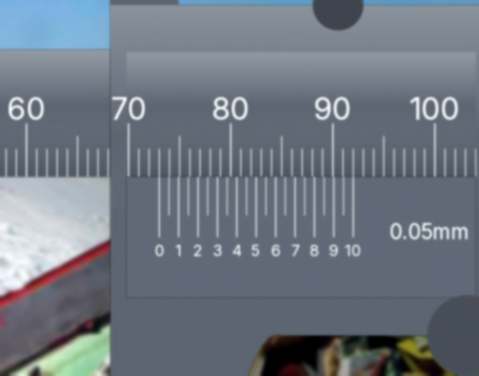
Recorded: 73.0 mm
